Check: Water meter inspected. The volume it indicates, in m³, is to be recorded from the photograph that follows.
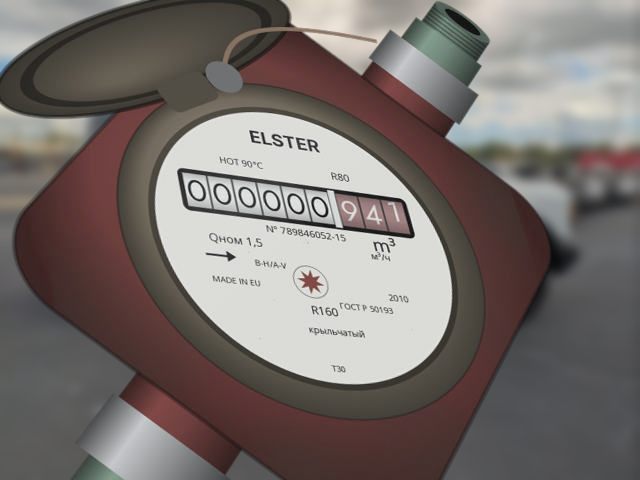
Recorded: 0.941 m³
